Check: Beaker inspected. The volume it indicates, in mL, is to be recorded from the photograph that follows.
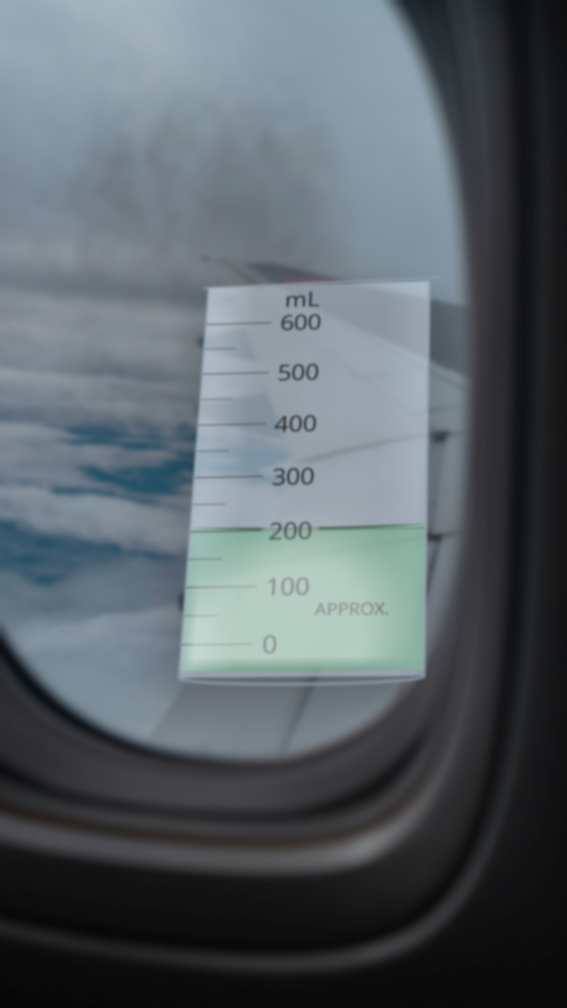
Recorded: 200 mL
